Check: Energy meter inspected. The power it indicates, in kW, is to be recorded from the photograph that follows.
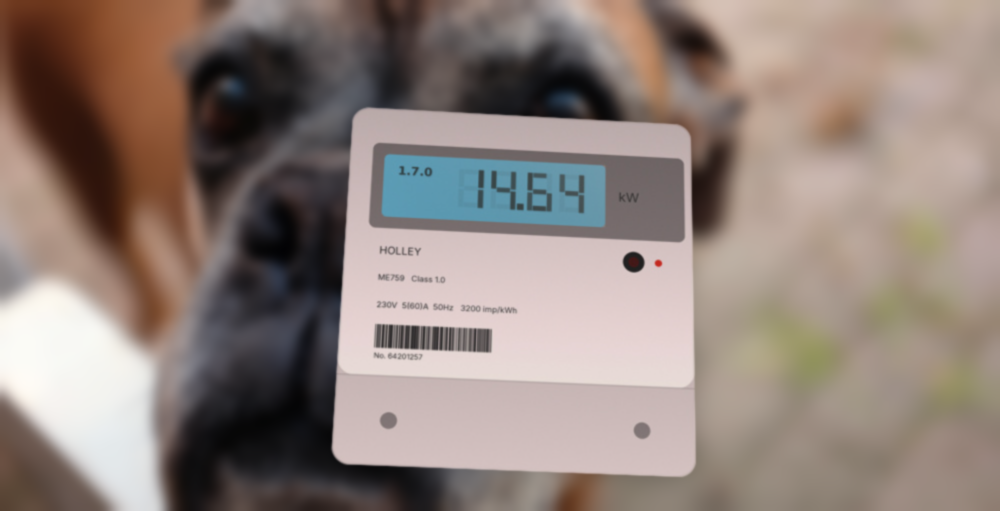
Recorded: 14.64 kW
